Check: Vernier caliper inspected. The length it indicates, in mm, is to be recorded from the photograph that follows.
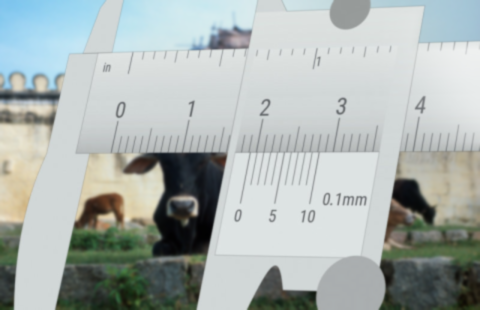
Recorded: 19.2 mm
